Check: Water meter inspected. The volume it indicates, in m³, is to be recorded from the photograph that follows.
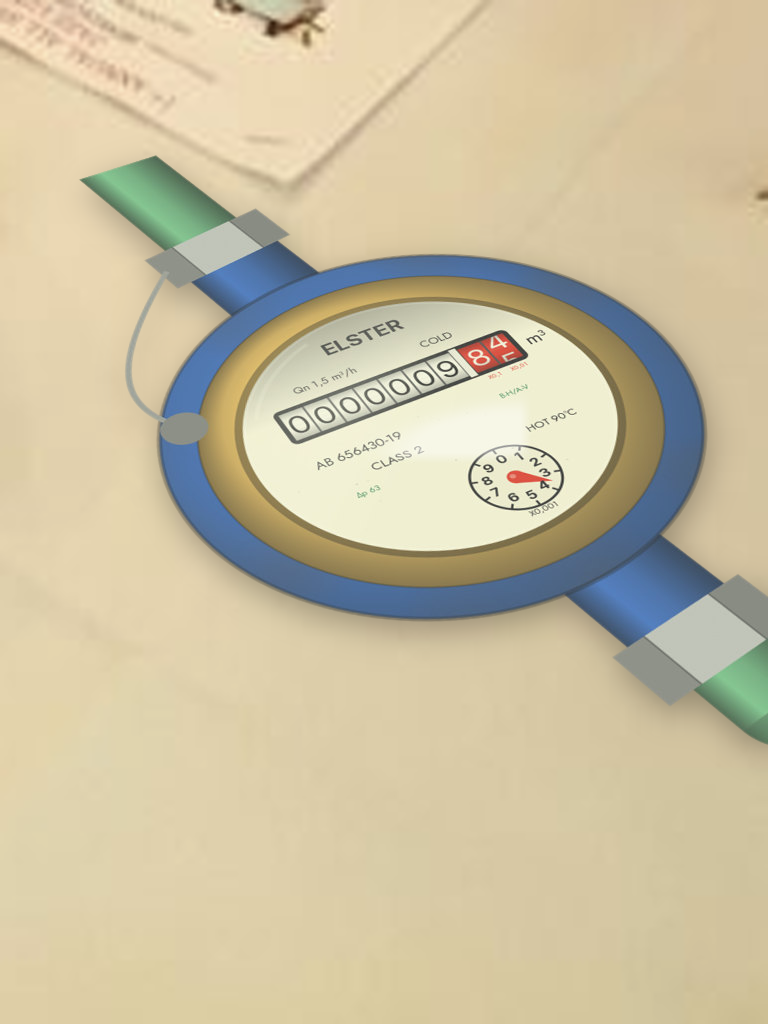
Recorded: 9.843 m³
